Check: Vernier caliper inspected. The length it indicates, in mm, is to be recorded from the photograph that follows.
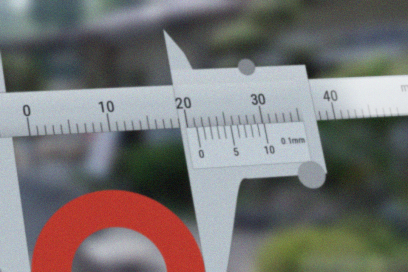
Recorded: 21.2 mm
